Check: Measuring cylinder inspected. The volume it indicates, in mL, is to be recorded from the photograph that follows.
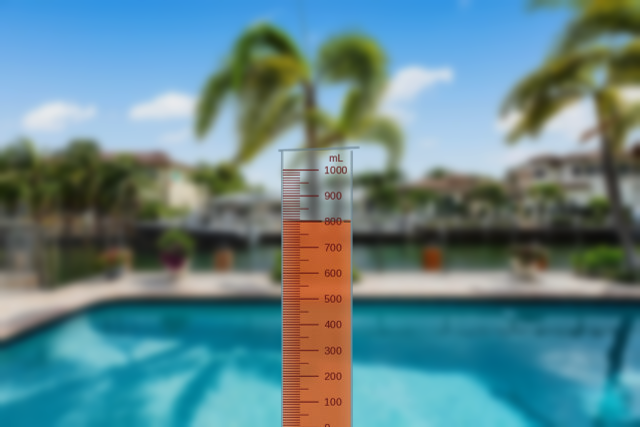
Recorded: 800 mL
